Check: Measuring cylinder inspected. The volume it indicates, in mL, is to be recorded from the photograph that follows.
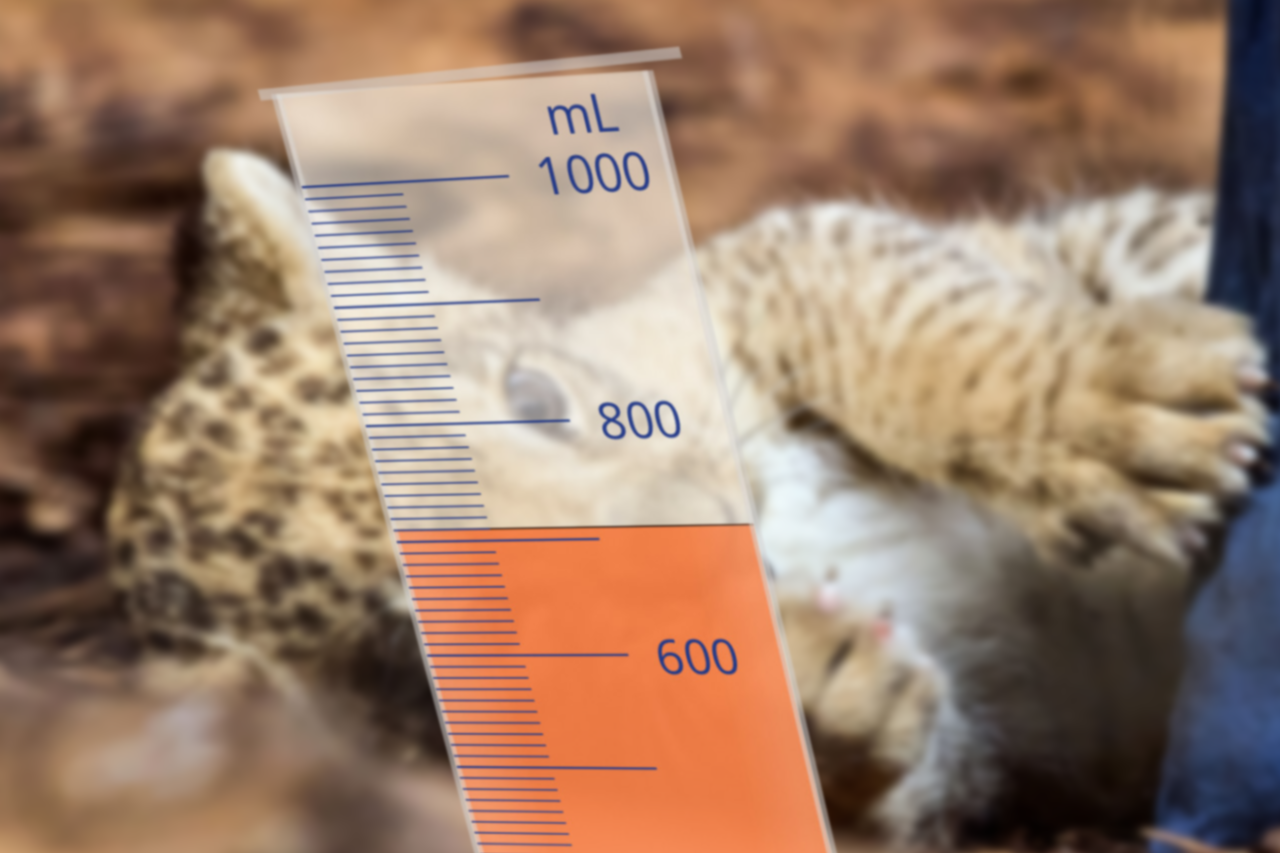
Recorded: 710 mL
